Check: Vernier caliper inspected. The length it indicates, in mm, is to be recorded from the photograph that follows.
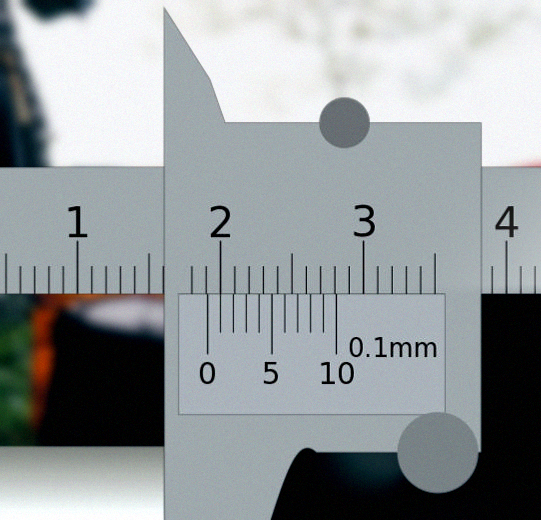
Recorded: 19.1 mm
